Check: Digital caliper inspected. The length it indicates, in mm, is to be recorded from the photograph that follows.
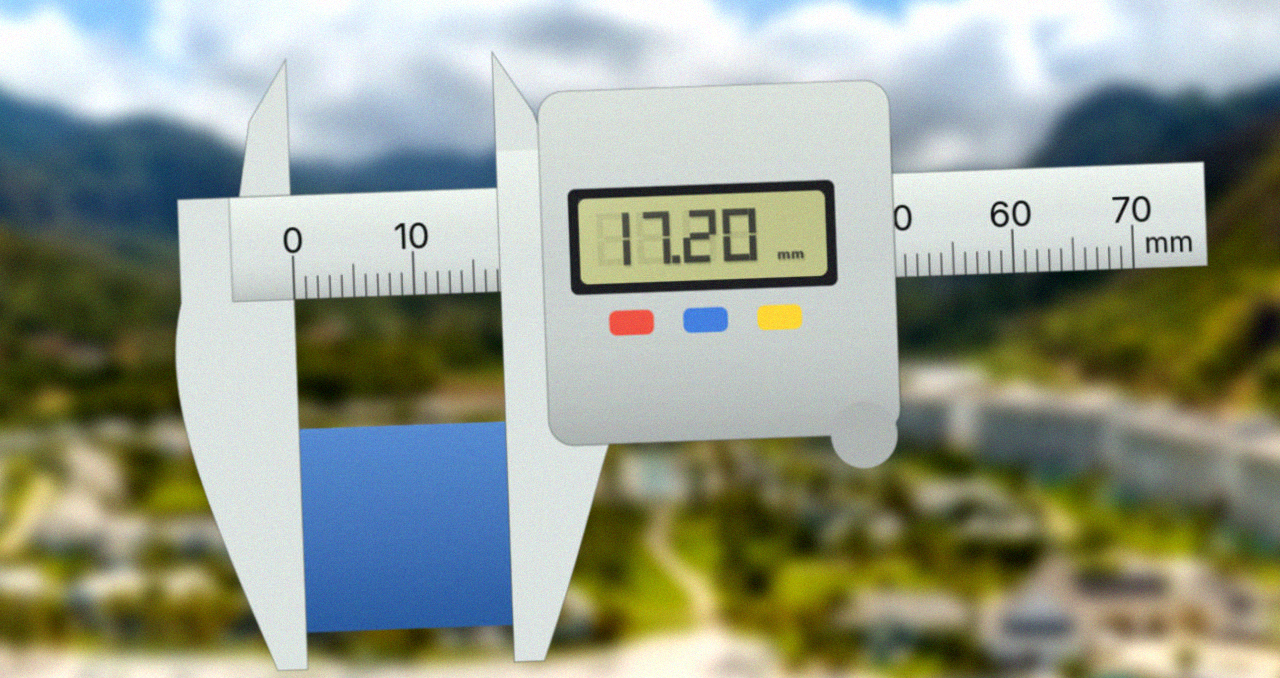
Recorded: 17.20 mm
